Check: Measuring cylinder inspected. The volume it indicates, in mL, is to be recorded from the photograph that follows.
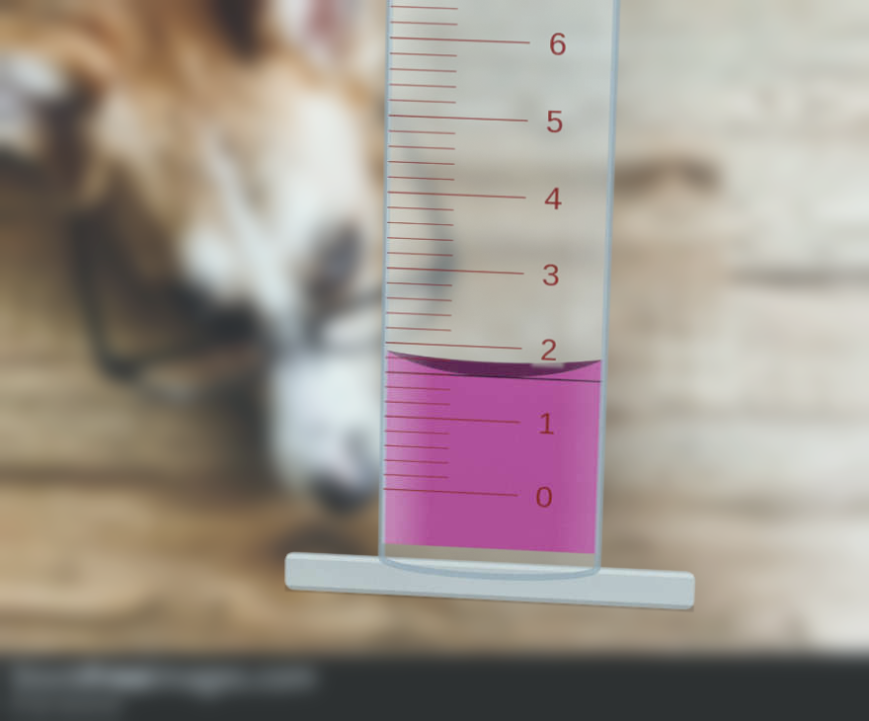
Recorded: 1.6 mL
